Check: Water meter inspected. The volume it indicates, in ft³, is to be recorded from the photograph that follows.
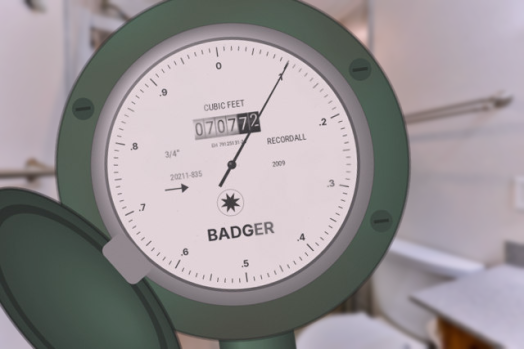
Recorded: 70772.10 ft³
